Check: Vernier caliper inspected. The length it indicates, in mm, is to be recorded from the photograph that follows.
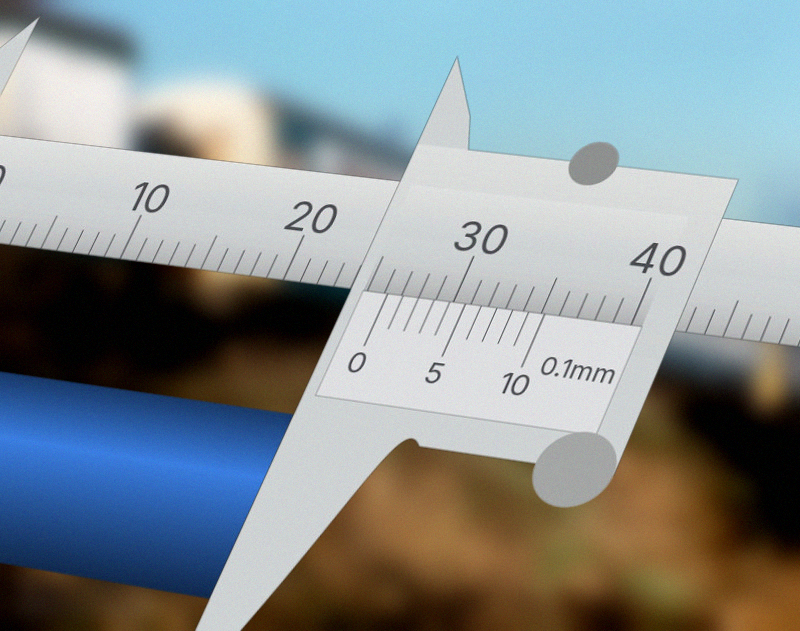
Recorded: 26.2 mm
